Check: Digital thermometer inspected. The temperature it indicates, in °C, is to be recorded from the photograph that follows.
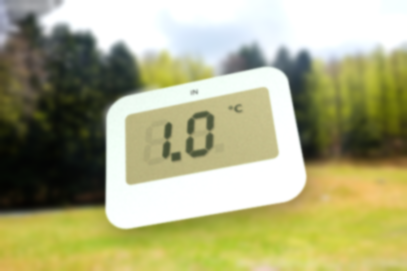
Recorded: 1.0 °C
